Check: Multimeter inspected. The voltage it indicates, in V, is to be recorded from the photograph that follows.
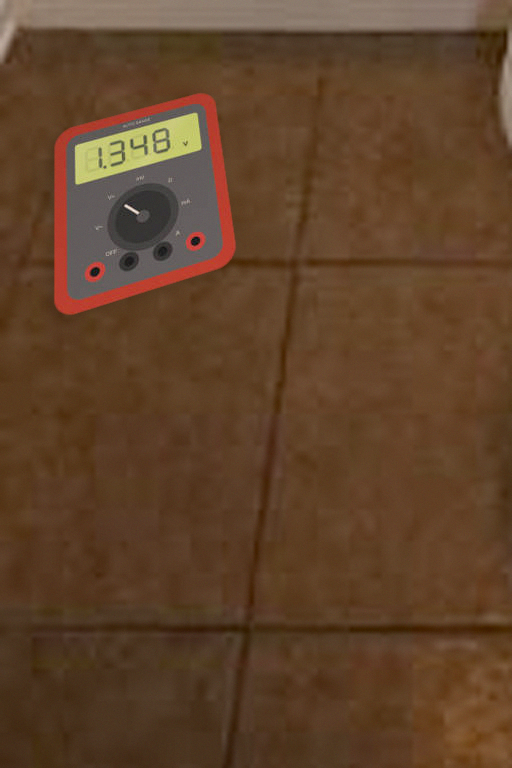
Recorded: 1.348 V
